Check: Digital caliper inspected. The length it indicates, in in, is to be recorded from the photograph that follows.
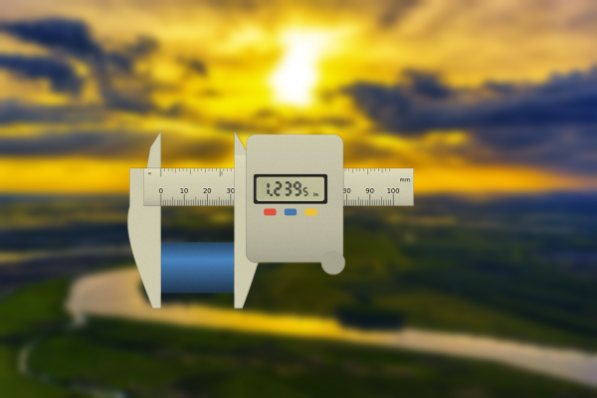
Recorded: 1.2395 in
